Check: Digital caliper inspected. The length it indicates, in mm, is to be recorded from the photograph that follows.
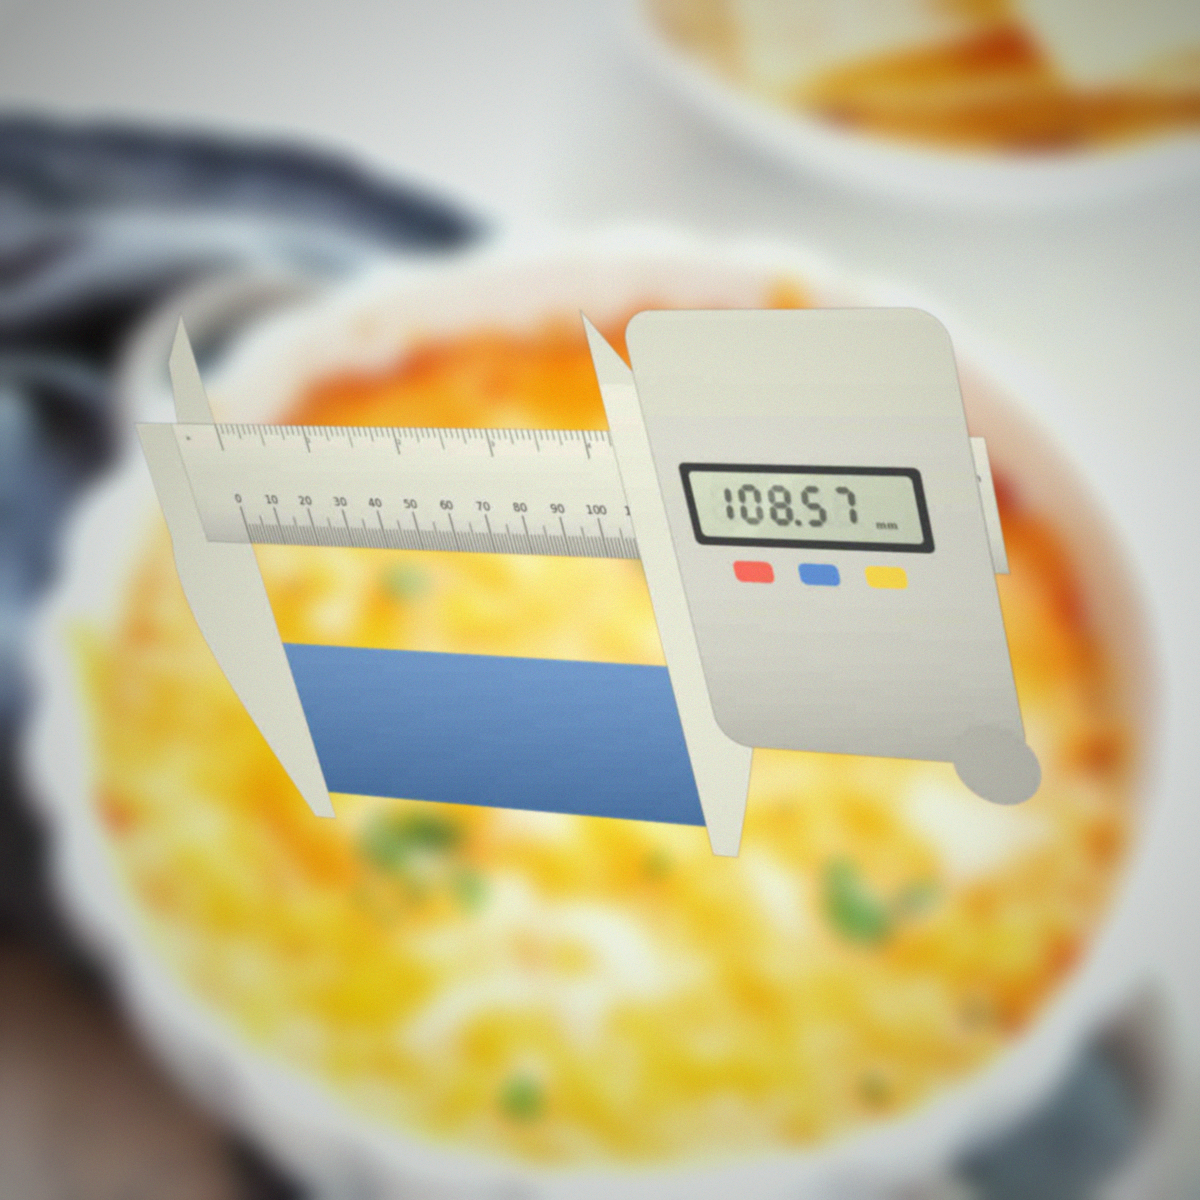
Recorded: 108.57 mm
